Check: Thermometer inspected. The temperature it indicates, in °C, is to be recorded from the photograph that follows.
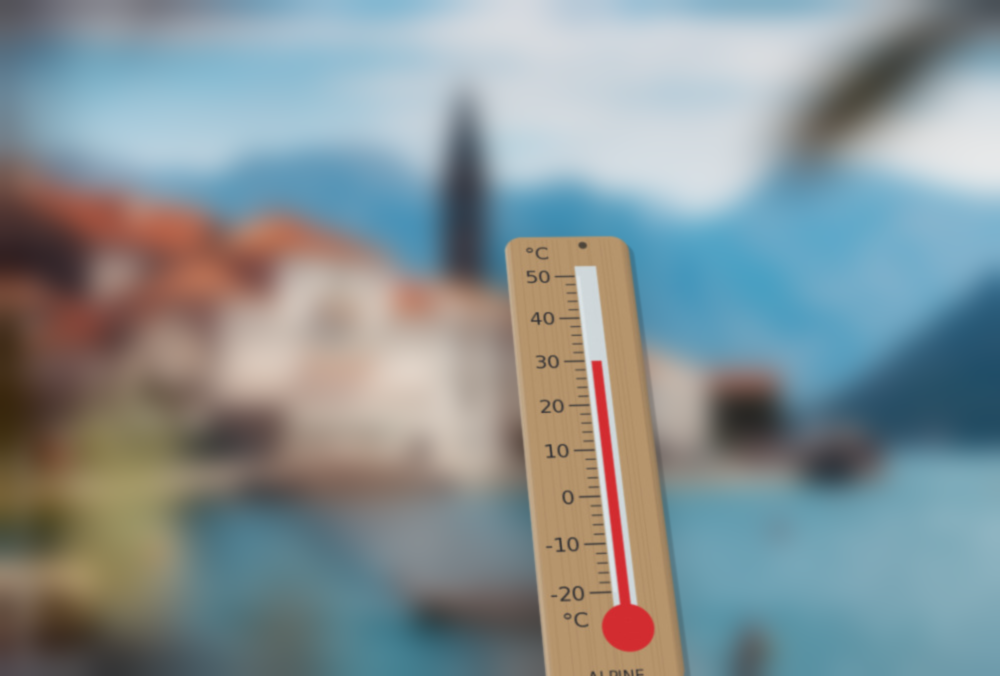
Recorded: 30 °C
